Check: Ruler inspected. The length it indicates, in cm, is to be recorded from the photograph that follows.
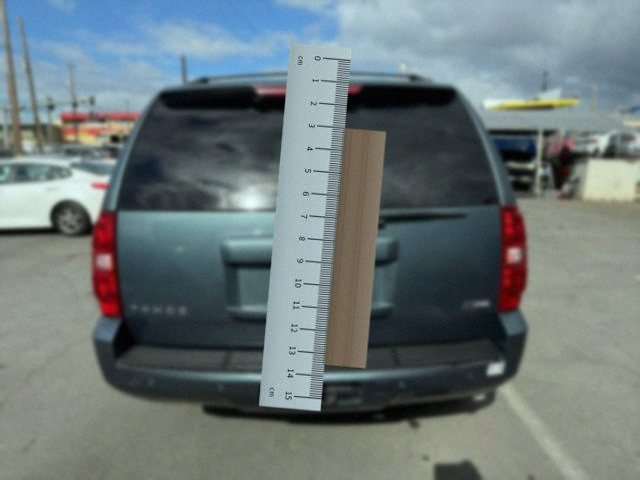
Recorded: 10.5 cm
